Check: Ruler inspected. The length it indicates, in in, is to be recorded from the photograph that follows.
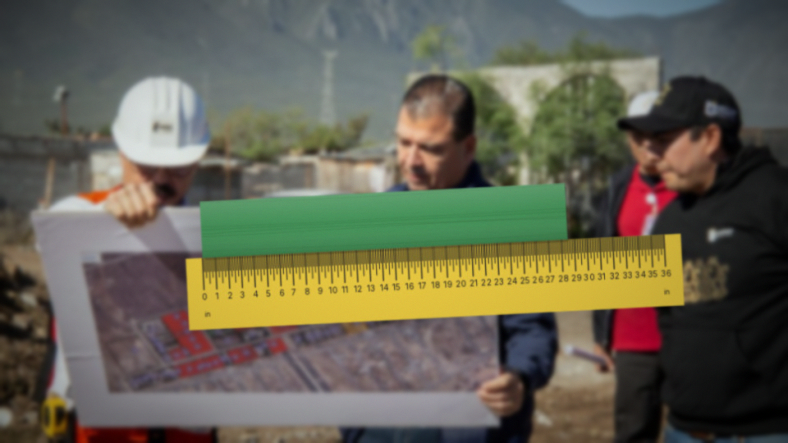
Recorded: 28.5 in
